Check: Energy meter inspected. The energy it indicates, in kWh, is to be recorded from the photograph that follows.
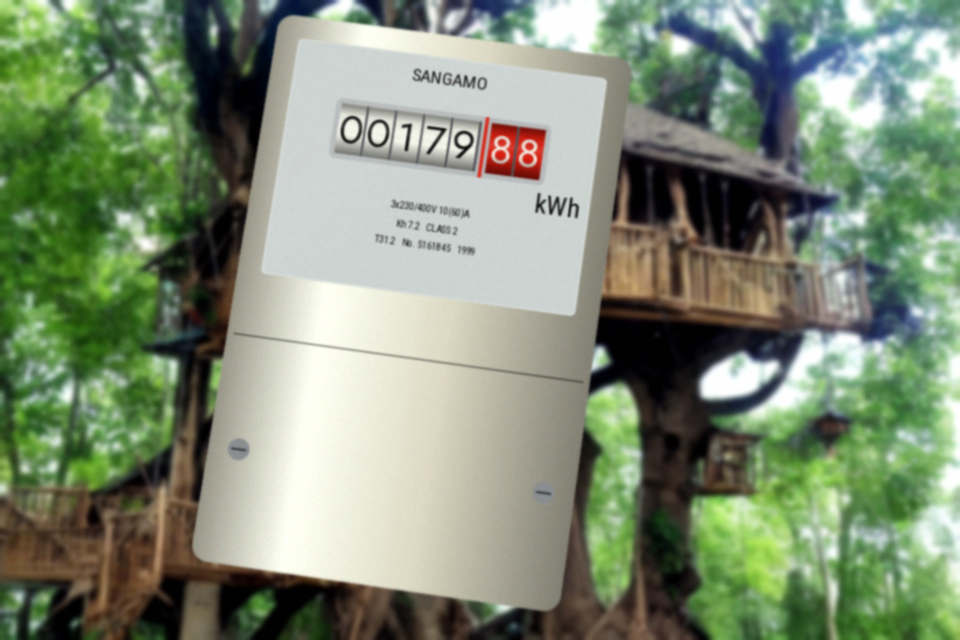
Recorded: 179.88 kWh
